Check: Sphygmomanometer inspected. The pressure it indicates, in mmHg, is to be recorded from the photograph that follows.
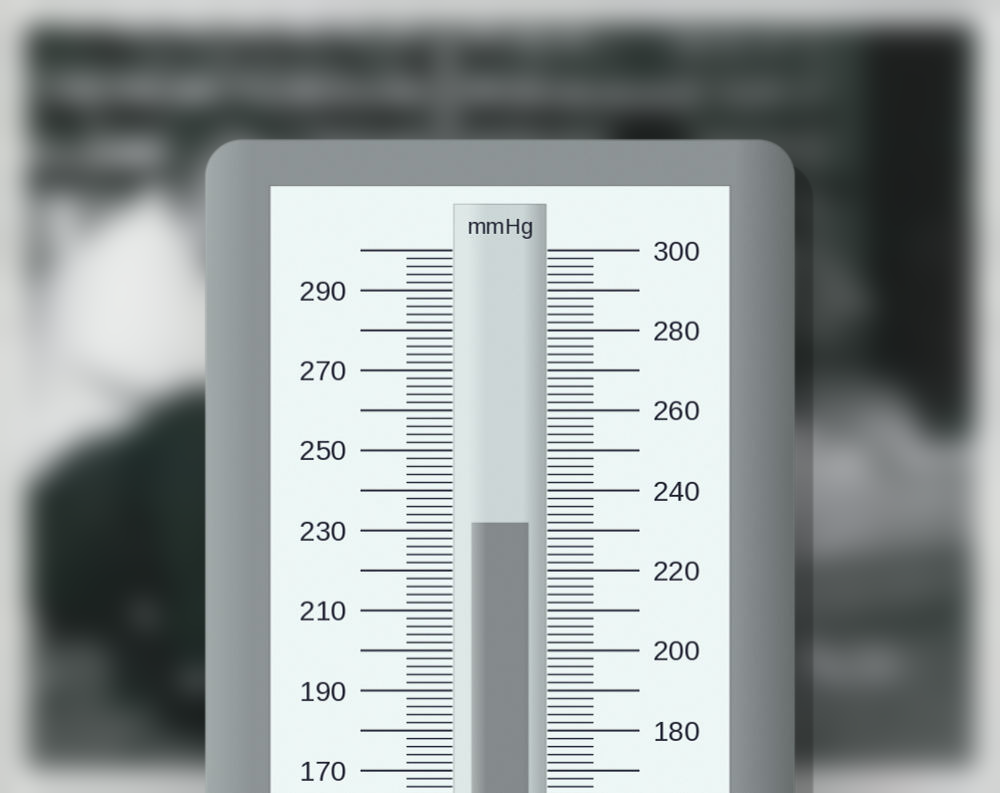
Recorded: 232 mmHg
